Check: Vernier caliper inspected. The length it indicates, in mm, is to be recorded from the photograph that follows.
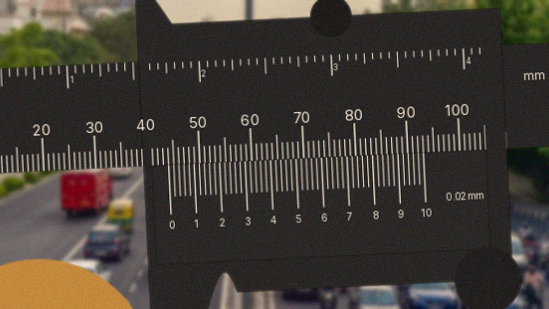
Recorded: 44.0 mm
